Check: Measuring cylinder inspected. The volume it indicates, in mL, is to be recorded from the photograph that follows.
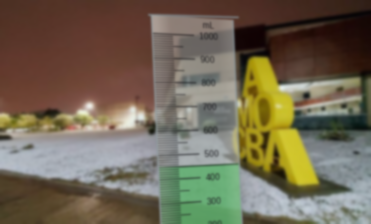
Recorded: 450 mL
